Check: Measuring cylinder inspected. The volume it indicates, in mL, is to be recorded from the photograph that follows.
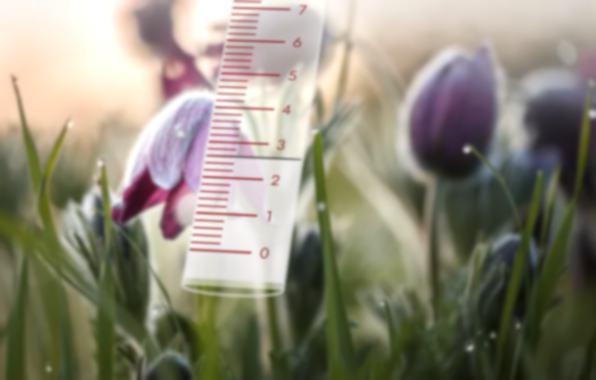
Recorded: 2.6 mL
